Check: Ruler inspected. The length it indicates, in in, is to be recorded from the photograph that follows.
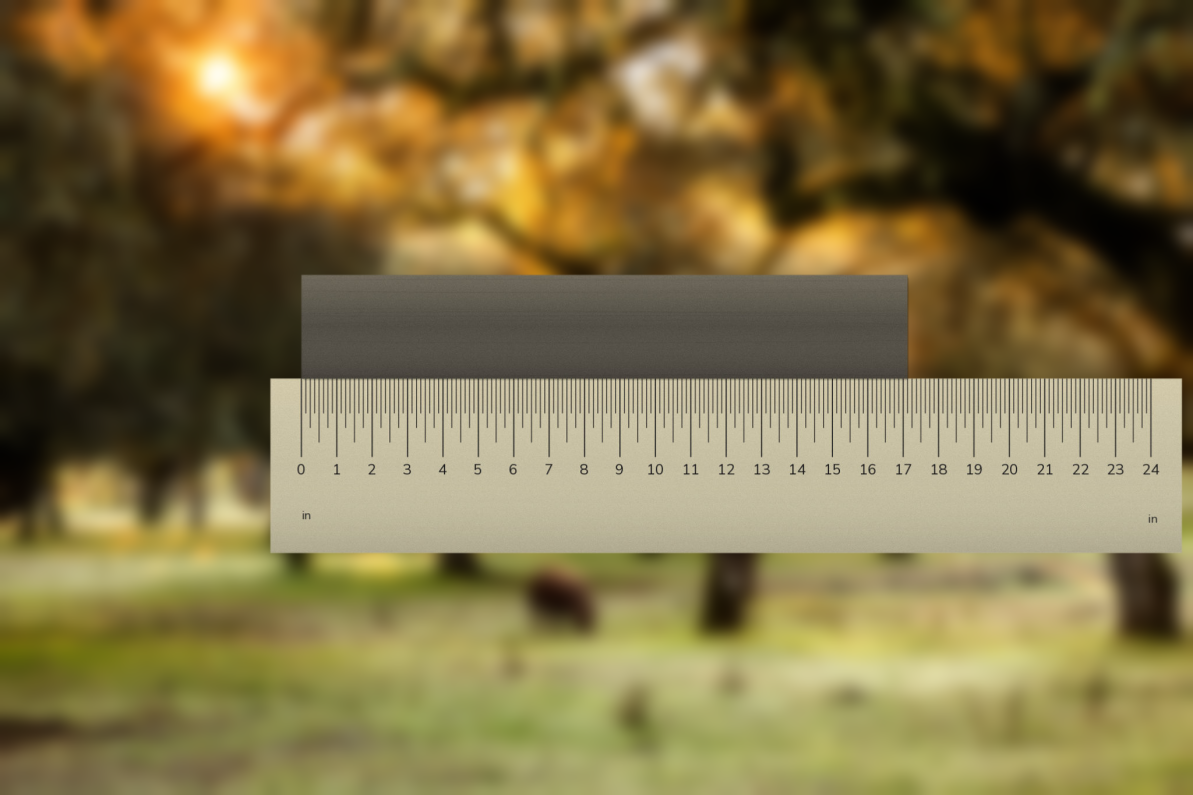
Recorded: 17.125 in
